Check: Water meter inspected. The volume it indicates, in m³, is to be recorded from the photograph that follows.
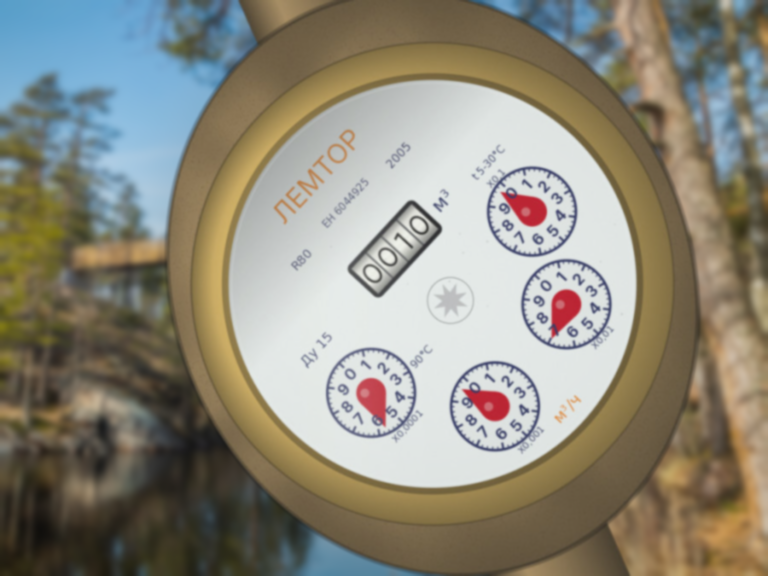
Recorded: 9.9695 m³
